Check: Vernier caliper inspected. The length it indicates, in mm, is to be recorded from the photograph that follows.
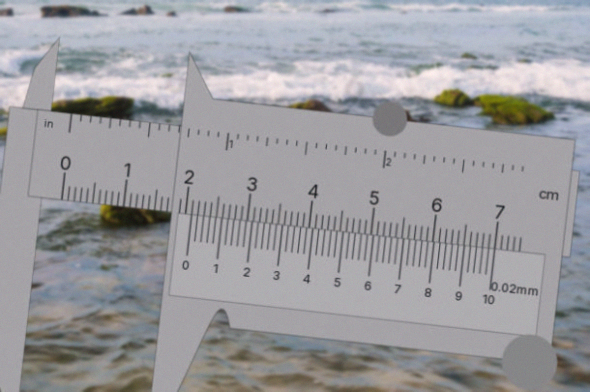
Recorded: 21.0 mm
